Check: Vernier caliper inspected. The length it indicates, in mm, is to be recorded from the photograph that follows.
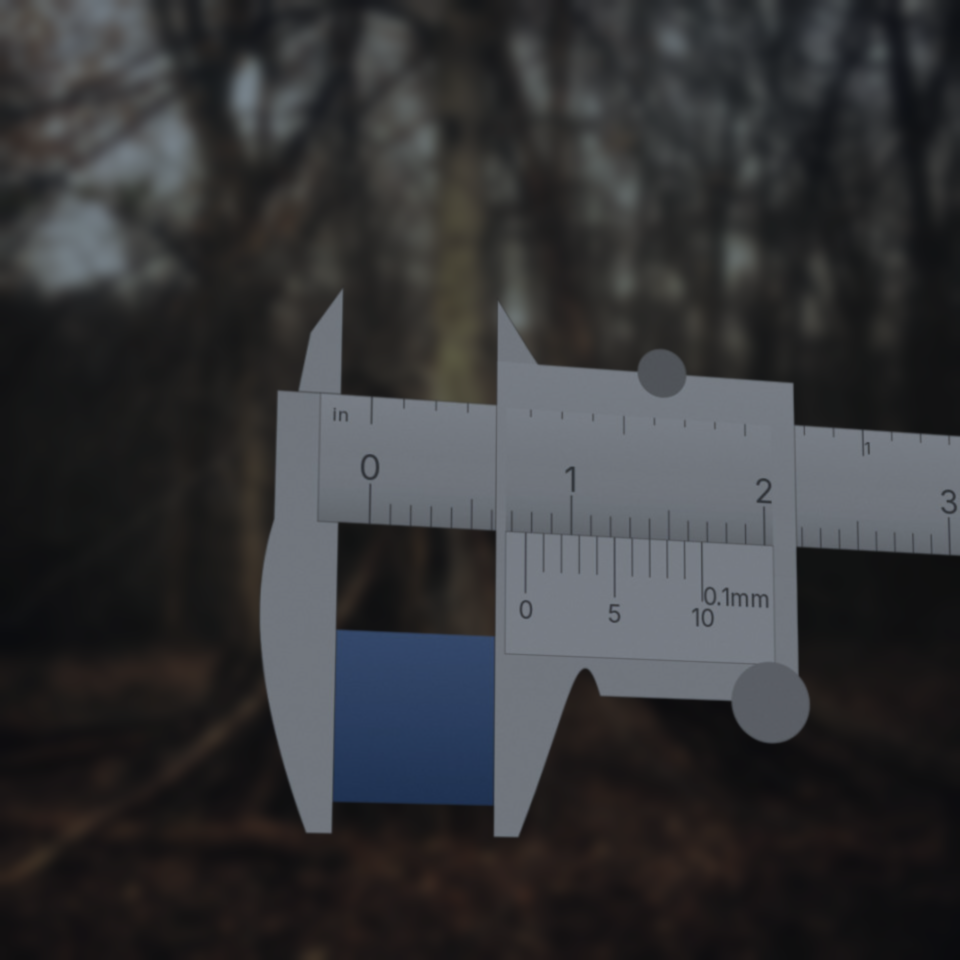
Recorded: 7.7 mm
